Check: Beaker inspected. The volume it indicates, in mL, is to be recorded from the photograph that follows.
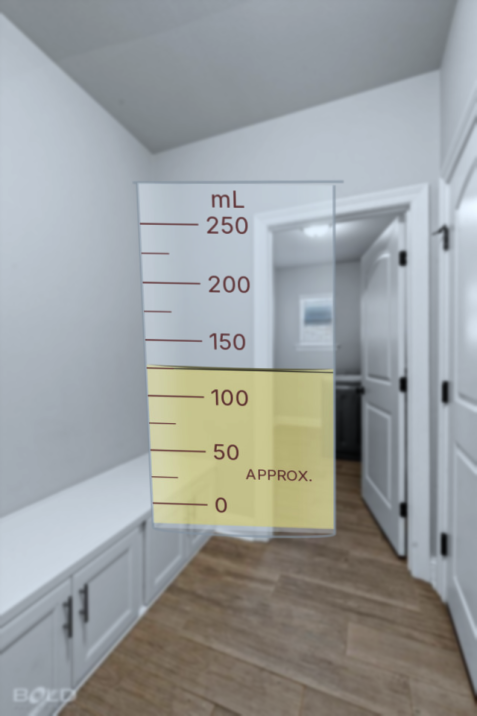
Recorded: 125 mL
